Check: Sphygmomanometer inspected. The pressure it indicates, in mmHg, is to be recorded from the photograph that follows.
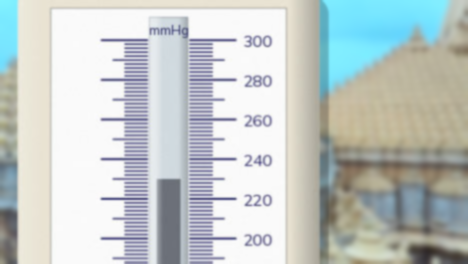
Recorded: 230 mmHg
